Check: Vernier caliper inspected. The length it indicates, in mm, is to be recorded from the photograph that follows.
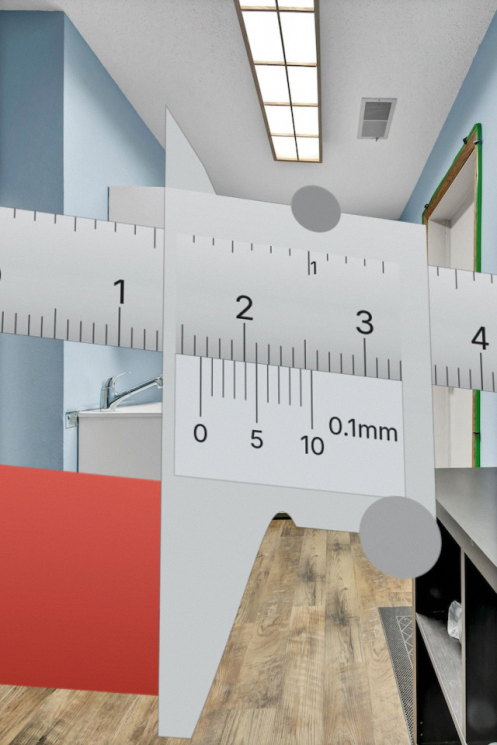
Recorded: 16.5 mm
